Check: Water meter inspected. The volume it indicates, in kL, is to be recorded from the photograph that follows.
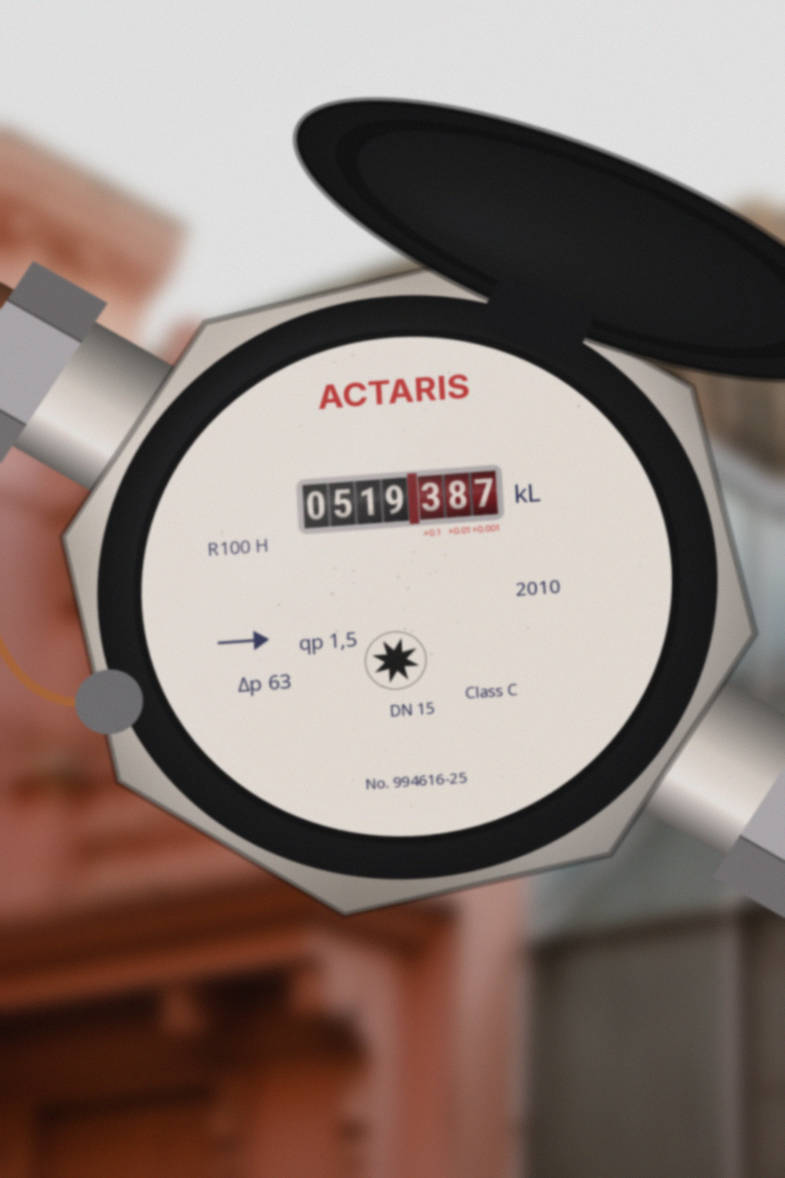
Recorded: 519.387 kL
